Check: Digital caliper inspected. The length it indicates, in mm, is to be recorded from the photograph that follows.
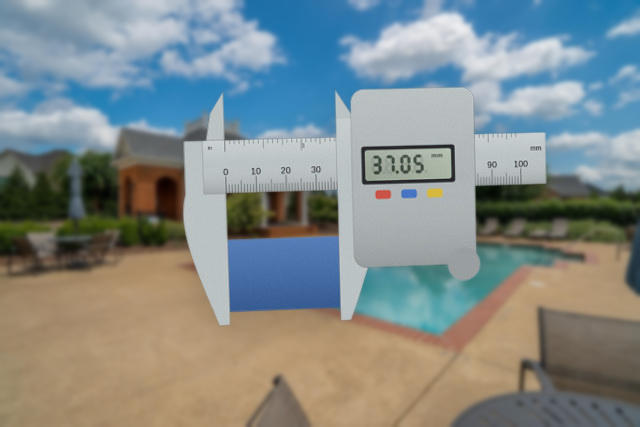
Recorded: 37.05 mm
